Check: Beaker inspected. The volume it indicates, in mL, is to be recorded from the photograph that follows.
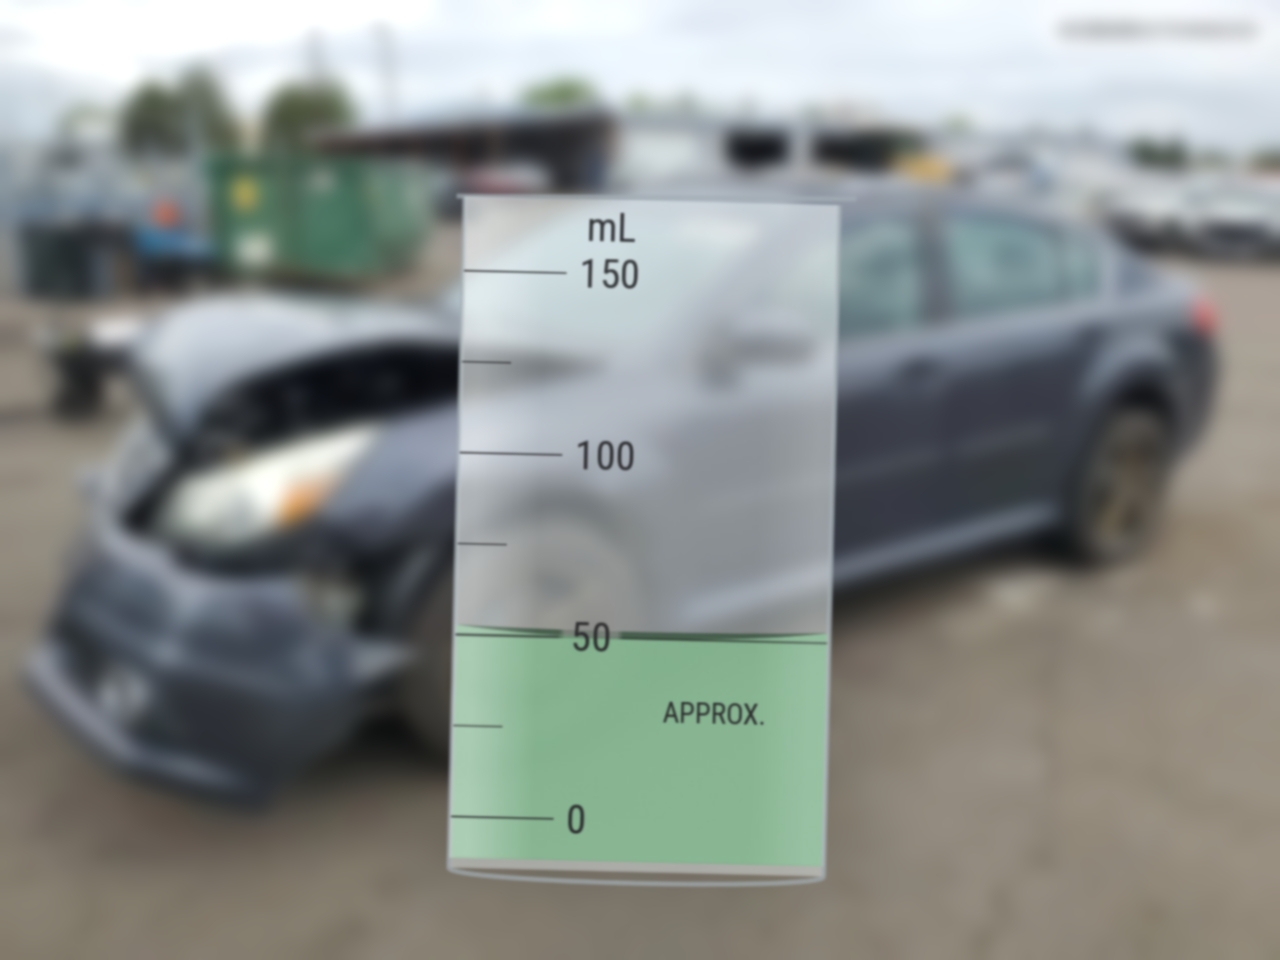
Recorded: 50 mL
